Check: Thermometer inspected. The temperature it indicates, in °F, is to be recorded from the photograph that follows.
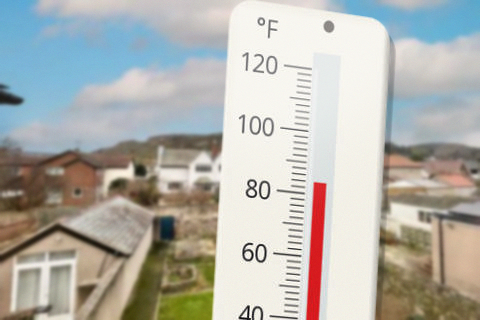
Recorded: 84 °F
